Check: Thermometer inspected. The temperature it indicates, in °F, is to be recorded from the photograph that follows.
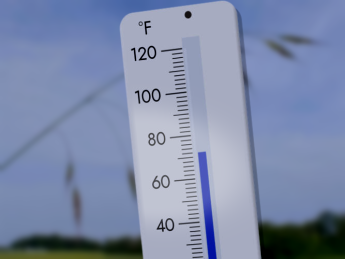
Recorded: 72 °F
